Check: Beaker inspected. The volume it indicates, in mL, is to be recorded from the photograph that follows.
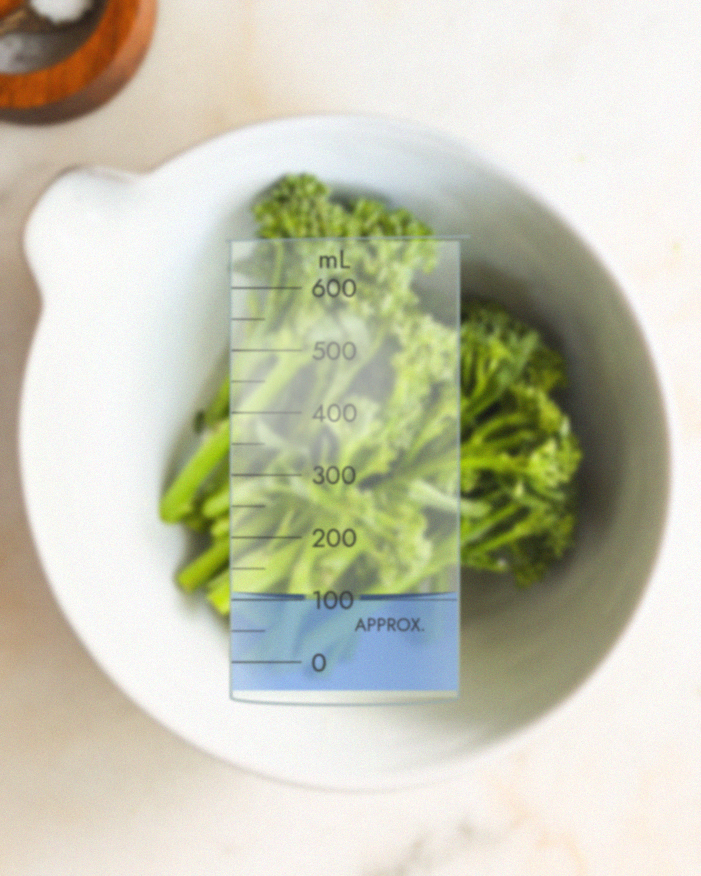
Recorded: 100 mL
